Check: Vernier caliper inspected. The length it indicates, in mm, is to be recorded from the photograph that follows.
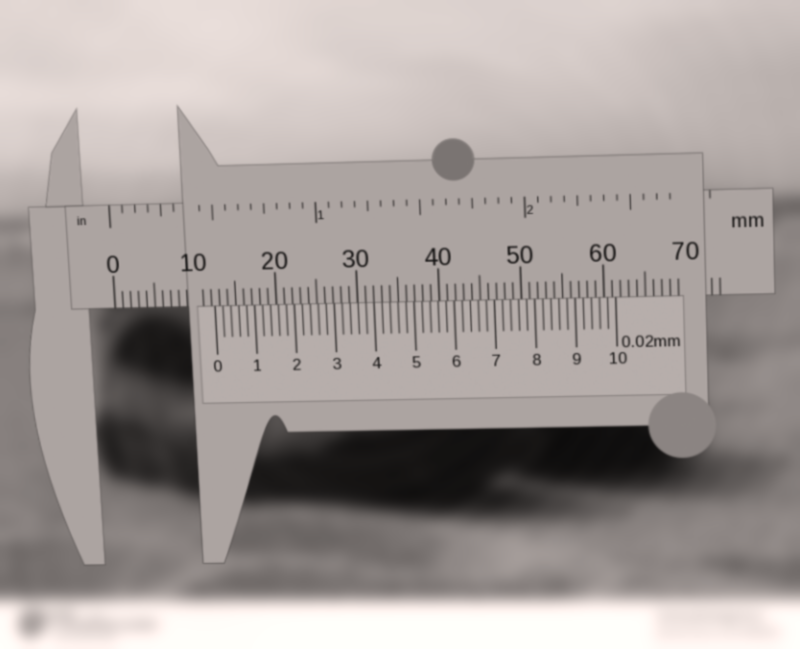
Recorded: 12.4 mm
